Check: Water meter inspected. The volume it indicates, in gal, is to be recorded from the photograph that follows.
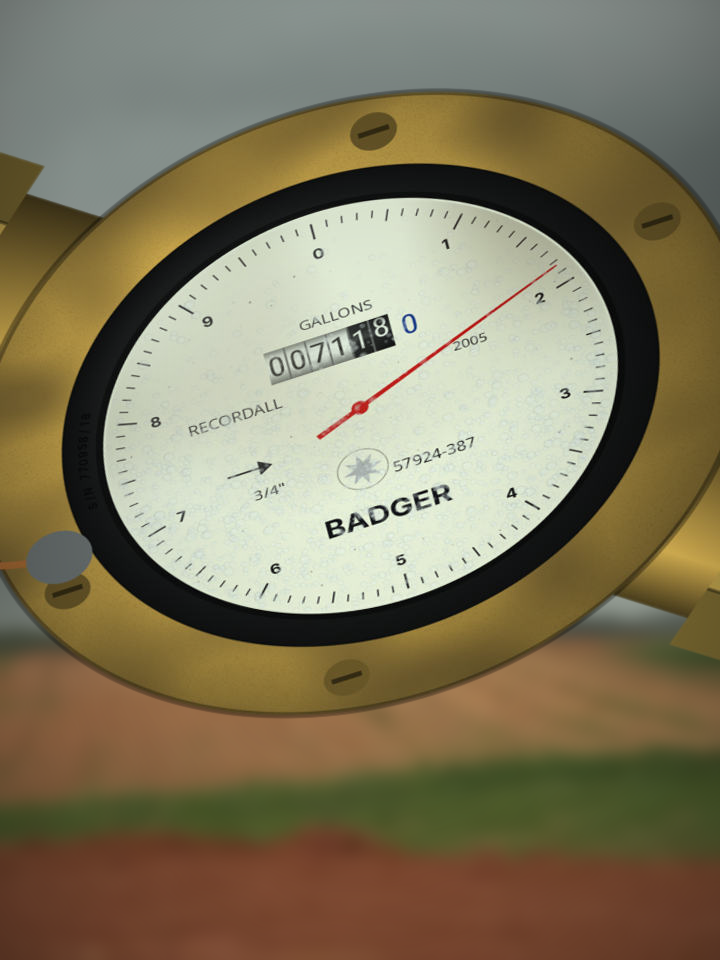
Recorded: 71181.8 gal
